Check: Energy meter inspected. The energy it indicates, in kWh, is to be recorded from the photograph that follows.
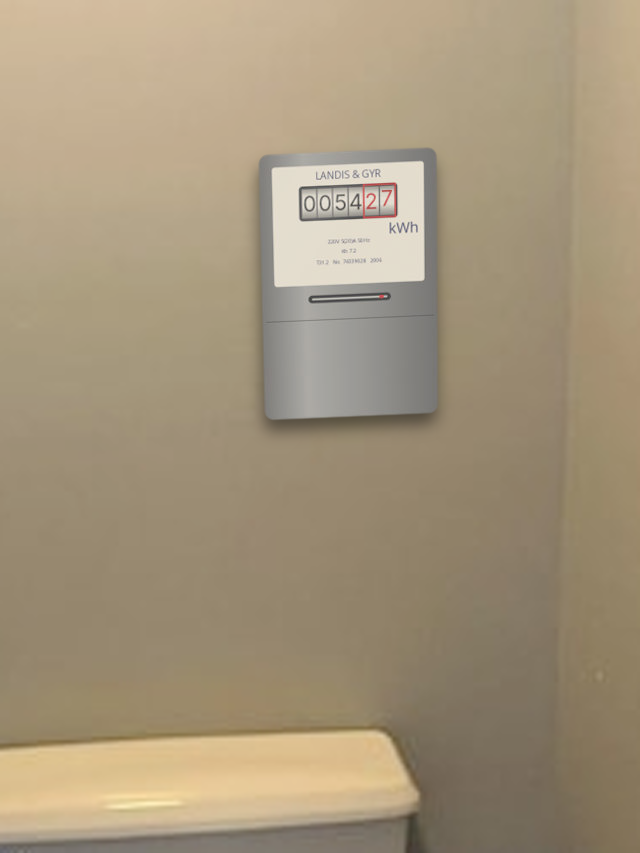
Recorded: 54.27 kWh
